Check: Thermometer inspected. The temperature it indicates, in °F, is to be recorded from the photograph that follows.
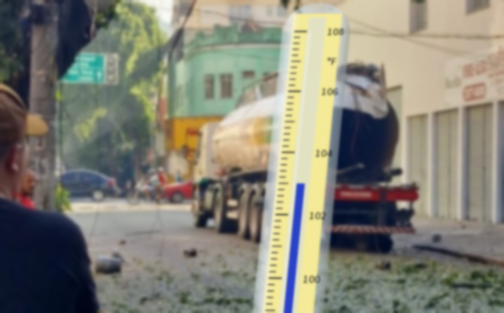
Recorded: 103 °F
